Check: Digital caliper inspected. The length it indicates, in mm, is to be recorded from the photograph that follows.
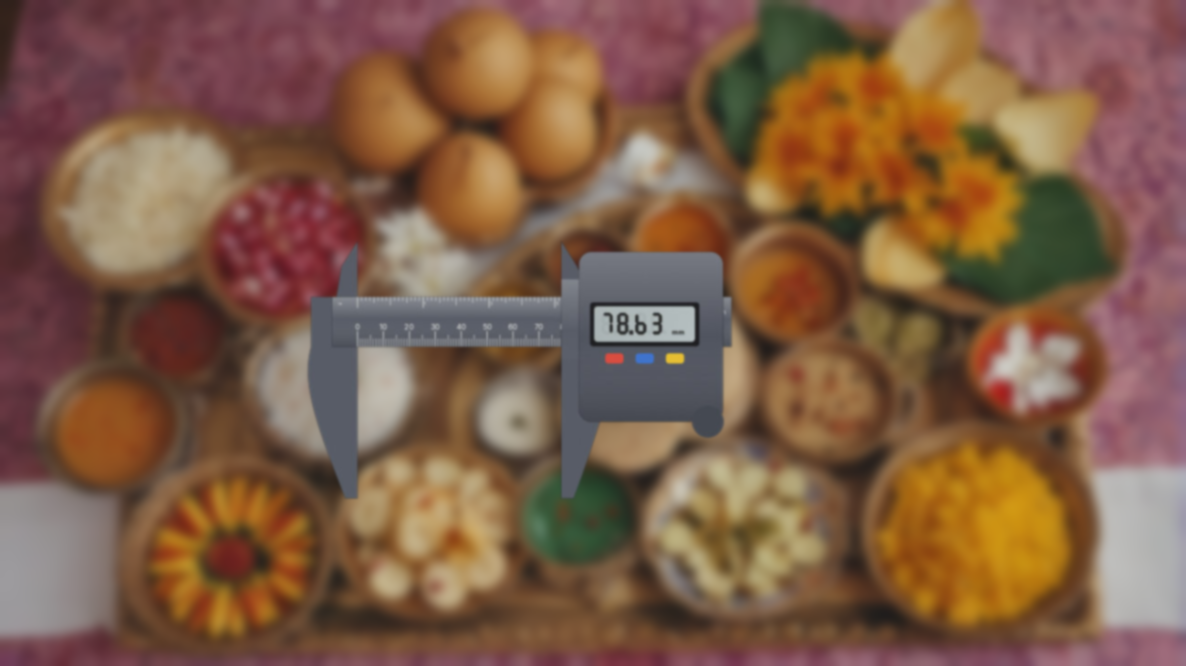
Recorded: 78.63 mm
